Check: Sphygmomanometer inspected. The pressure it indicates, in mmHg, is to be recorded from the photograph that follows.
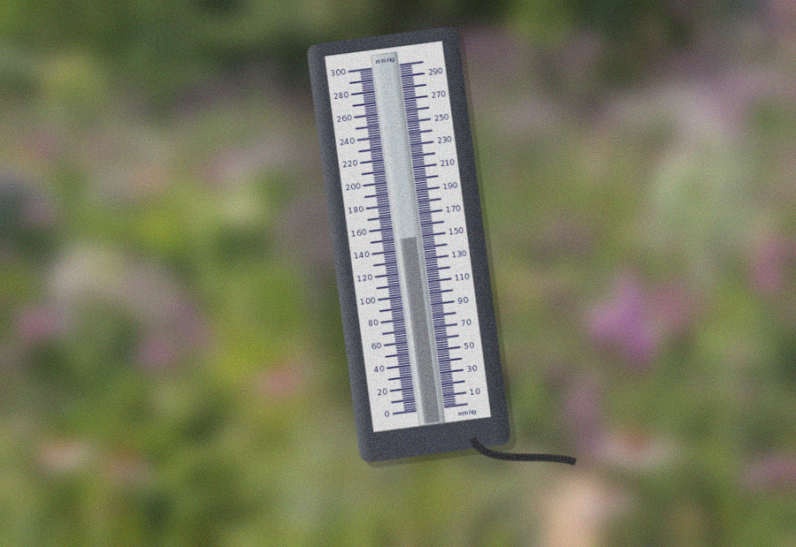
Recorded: 150 mmHg
